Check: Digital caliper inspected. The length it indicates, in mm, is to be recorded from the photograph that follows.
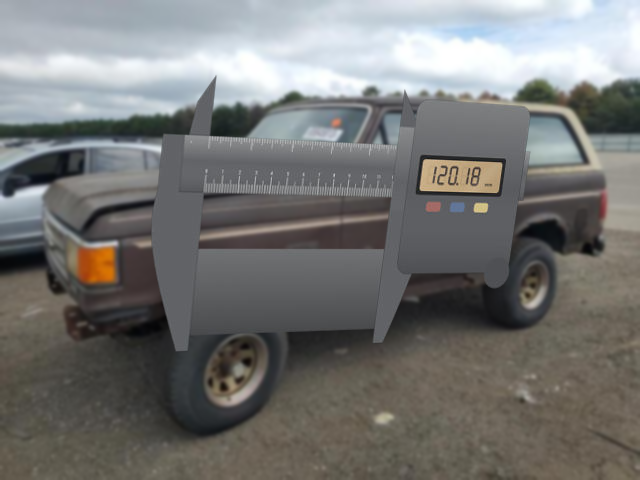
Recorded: 120.18 mm
